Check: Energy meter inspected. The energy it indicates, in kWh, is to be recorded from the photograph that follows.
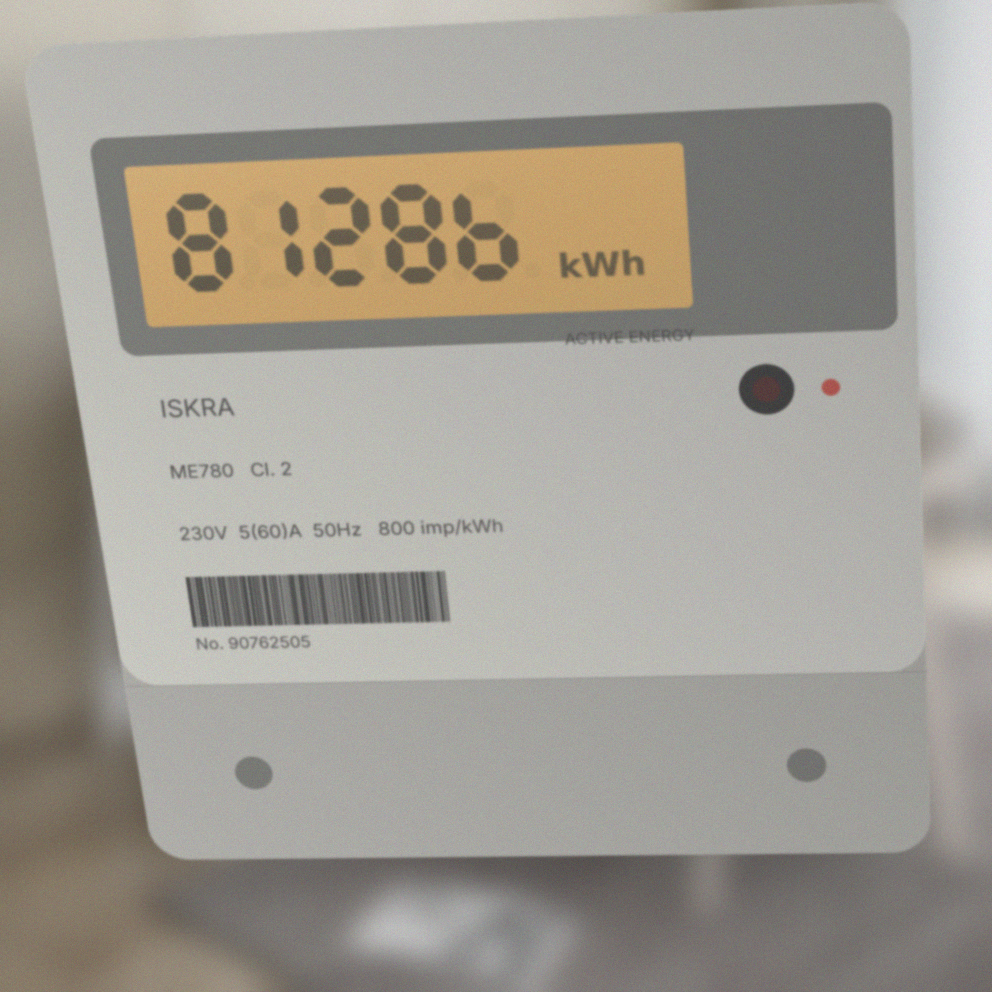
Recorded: 81286 kWh
